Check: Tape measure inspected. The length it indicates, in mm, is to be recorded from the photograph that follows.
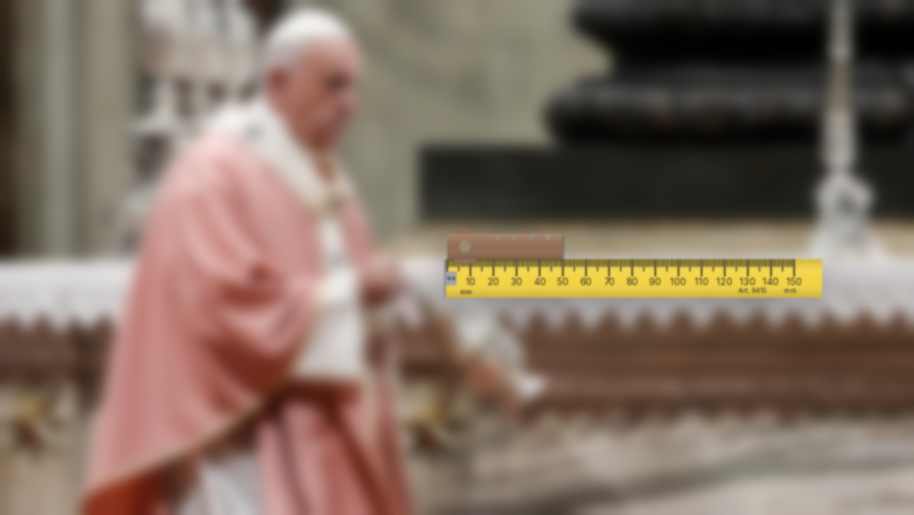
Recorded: 50 mm
